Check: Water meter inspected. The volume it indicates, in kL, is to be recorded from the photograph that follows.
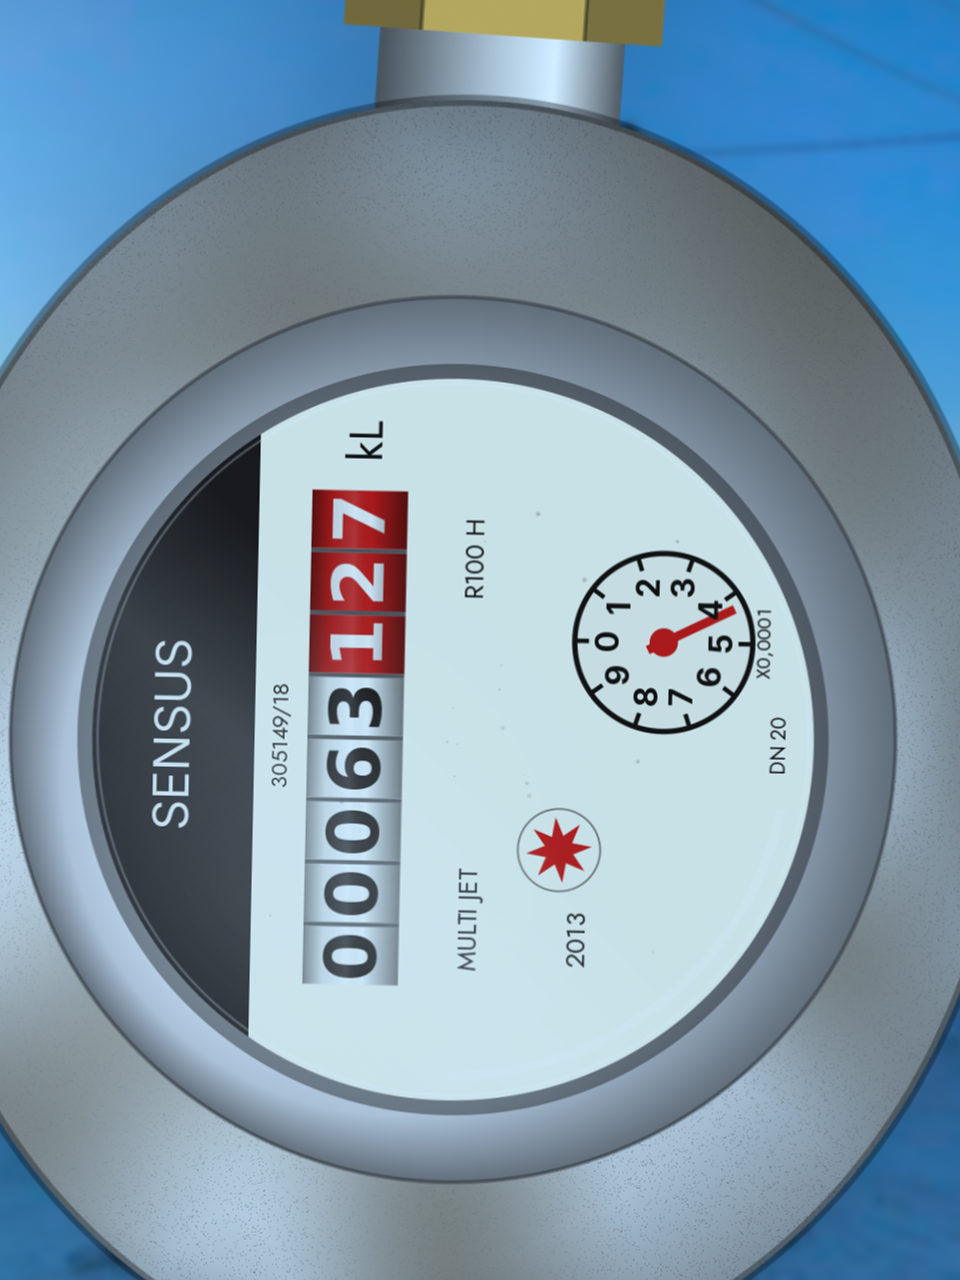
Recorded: 63.1274 kL
